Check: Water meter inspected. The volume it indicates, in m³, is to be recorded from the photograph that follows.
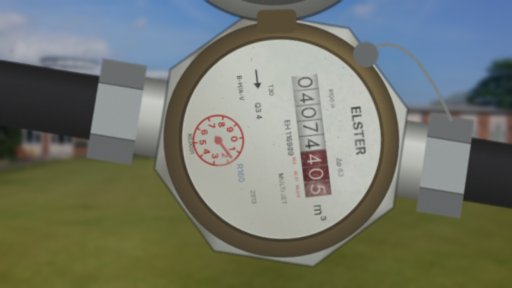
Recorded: 4074.4051 m³
